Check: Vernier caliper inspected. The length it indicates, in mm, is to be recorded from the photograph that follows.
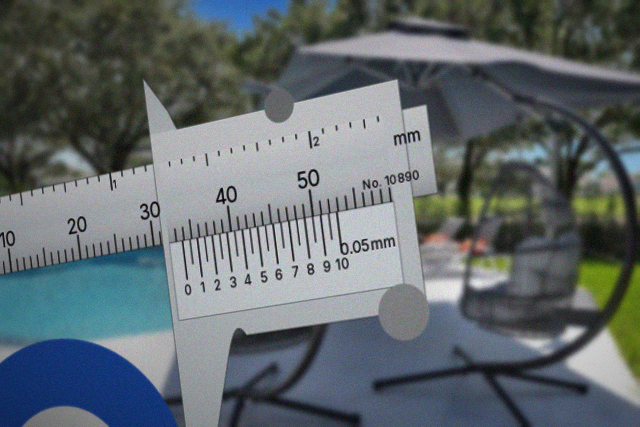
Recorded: 33.8 mm
